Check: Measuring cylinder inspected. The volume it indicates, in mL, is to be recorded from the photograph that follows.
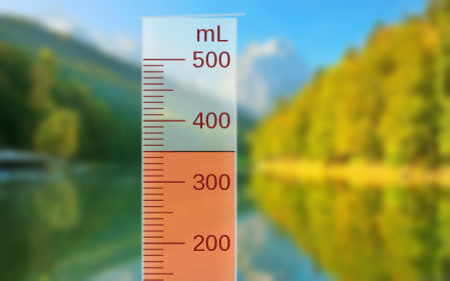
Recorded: 350 mL
